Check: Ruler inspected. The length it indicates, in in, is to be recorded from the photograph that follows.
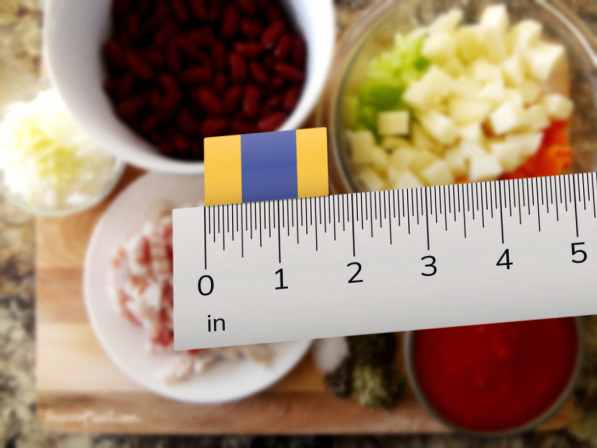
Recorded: 1.6875 in
